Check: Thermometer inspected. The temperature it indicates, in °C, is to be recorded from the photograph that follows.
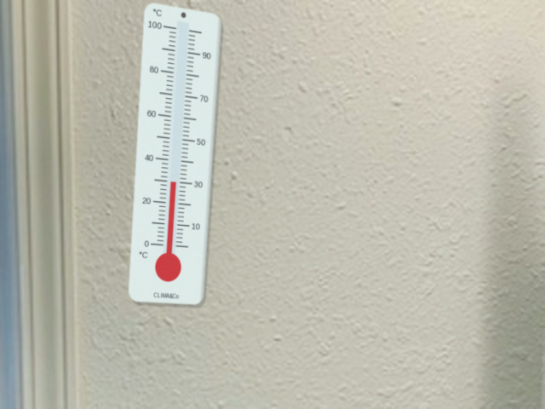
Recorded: 30 °C
